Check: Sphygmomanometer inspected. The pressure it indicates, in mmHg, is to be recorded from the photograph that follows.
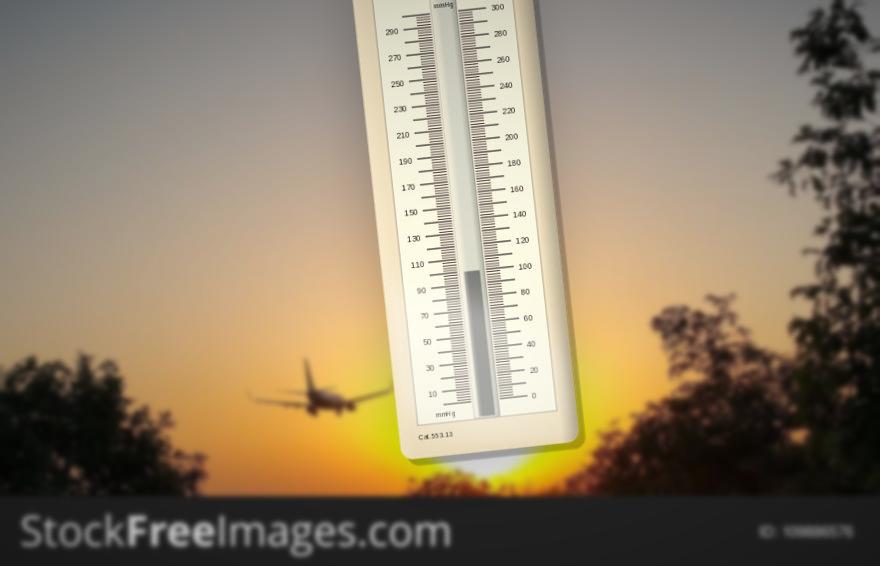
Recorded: 100 mmHg
